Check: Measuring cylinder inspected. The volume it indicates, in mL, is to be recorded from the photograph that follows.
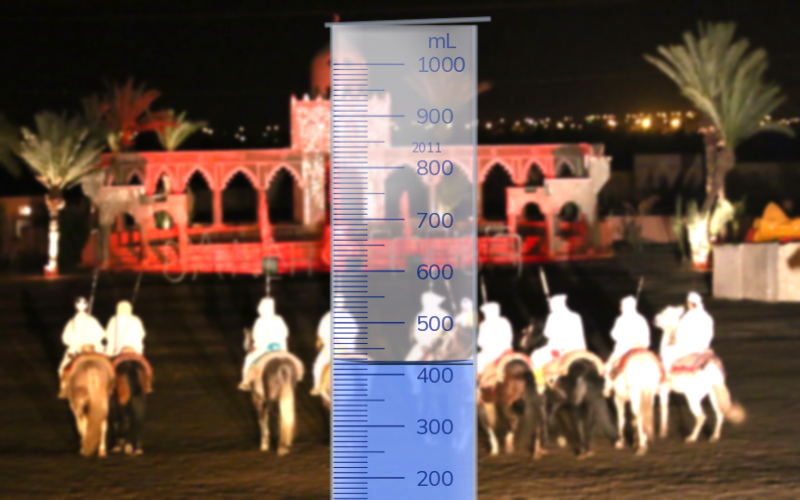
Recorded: 420 mL
